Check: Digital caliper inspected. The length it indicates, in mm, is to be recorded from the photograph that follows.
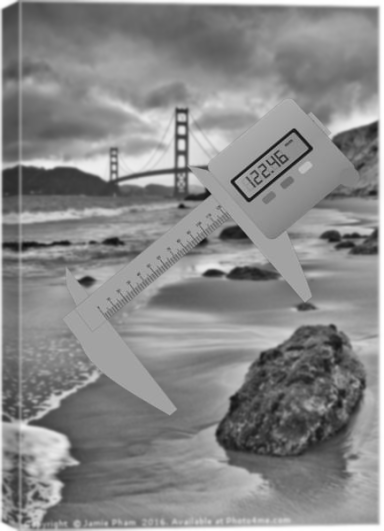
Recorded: 122.46 mm
